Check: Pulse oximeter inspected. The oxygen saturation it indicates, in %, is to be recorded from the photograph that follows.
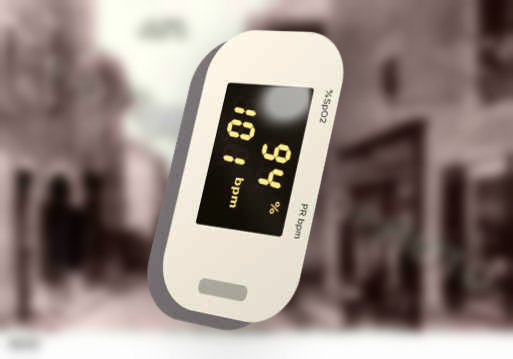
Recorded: 94 %
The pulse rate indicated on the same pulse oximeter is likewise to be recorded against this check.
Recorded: 101 bpm
